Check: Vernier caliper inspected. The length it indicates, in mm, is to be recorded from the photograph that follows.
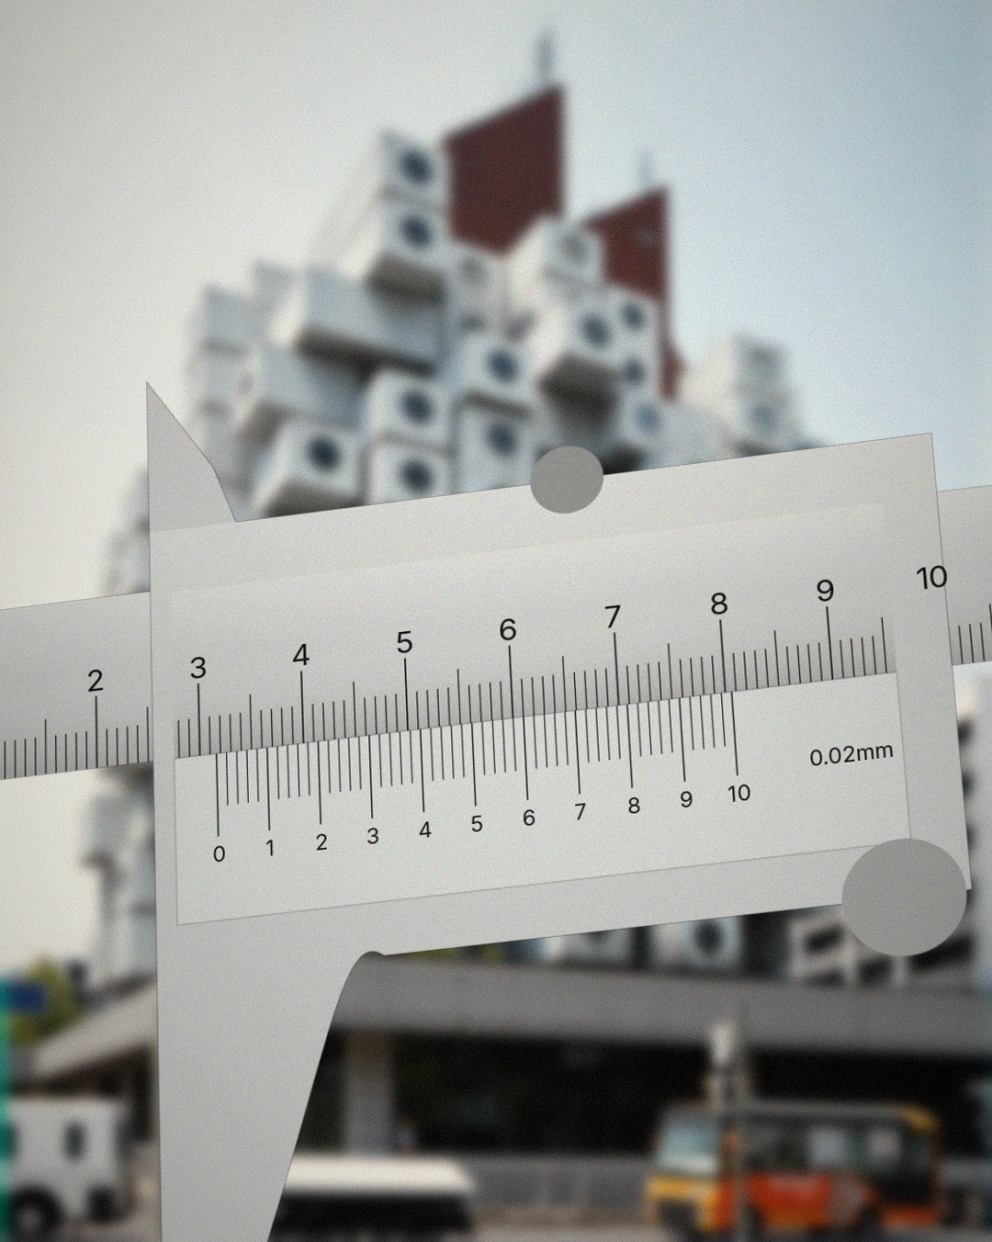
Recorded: 31.6 mm
